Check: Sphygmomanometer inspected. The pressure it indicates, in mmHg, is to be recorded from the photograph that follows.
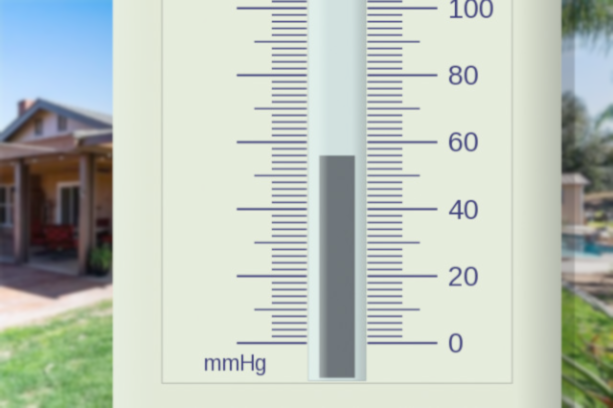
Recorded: 56 mmHg
